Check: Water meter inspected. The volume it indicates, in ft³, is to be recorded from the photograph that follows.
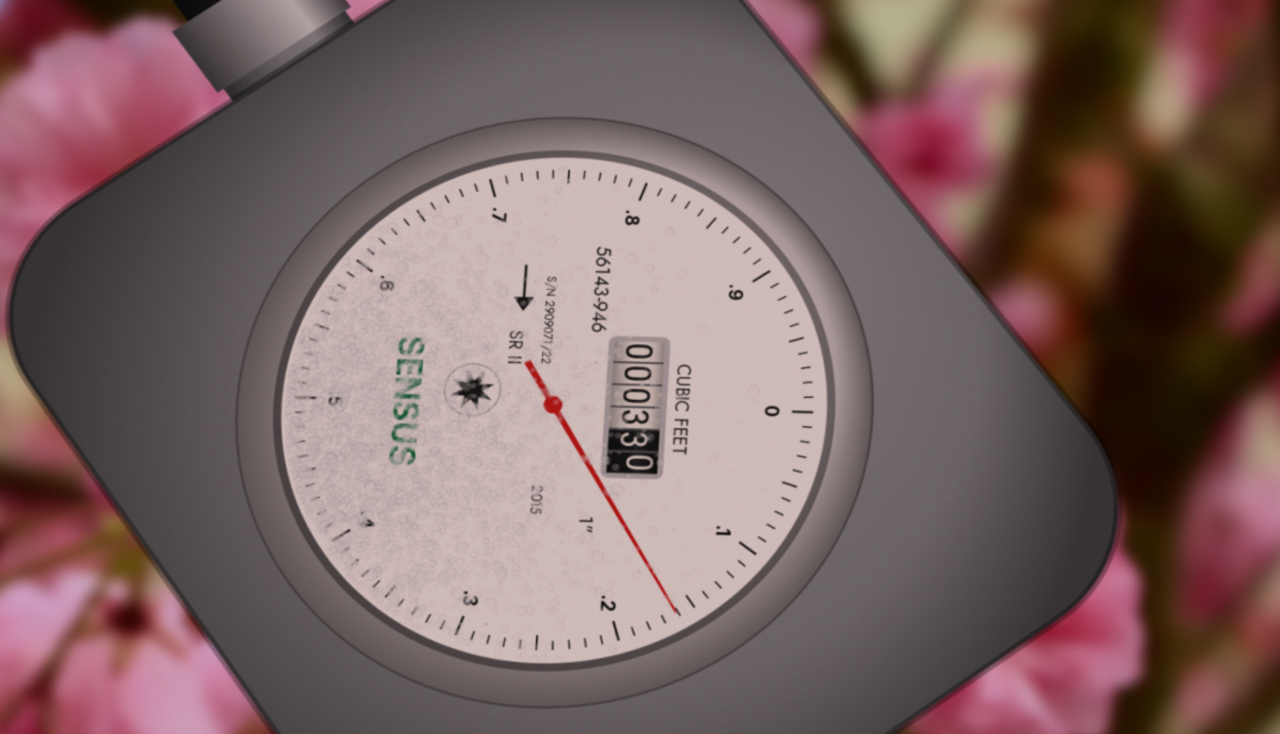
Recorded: 330.16 ft³
